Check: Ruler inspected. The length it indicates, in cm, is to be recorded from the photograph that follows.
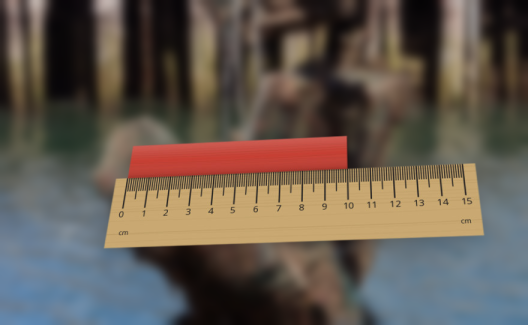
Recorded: 10 cm
